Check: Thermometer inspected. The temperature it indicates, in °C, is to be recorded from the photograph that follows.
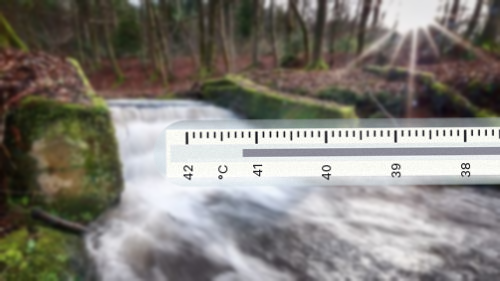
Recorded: 41.2 °C
